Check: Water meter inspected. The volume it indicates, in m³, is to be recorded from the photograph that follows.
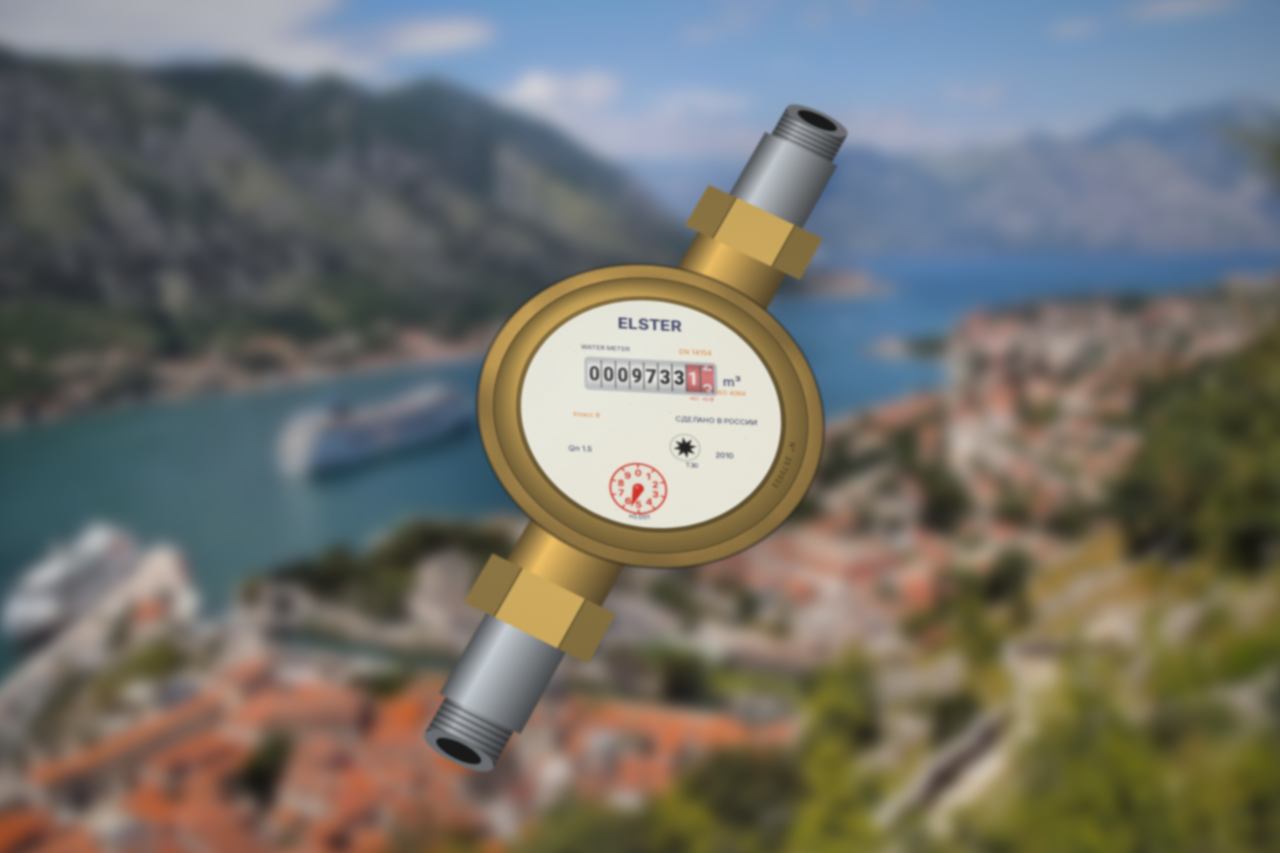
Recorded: 9733.125 m³
